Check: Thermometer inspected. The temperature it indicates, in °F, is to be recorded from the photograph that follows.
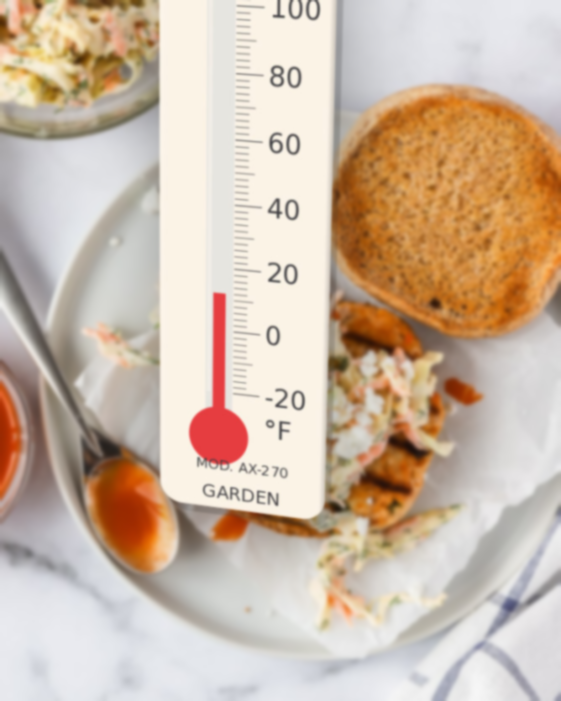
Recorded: 12 °F
